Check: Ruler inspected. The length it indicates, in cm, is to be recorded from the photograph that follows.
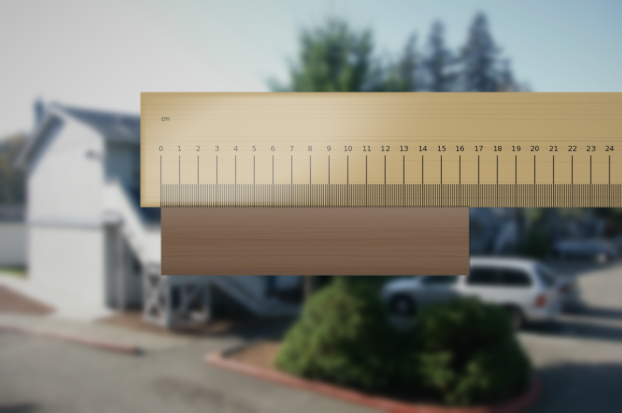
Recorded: 16.5 cm
